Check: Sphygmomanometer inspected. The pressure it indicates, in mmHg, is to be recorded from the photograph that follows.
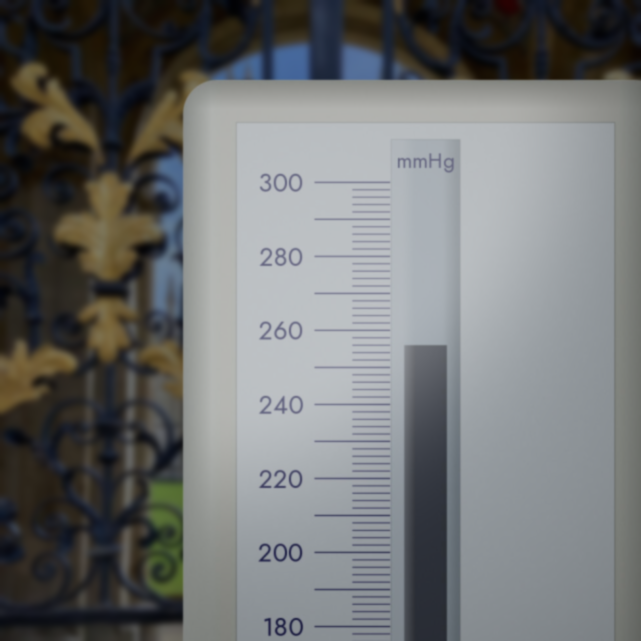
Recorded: 256 mmHg
